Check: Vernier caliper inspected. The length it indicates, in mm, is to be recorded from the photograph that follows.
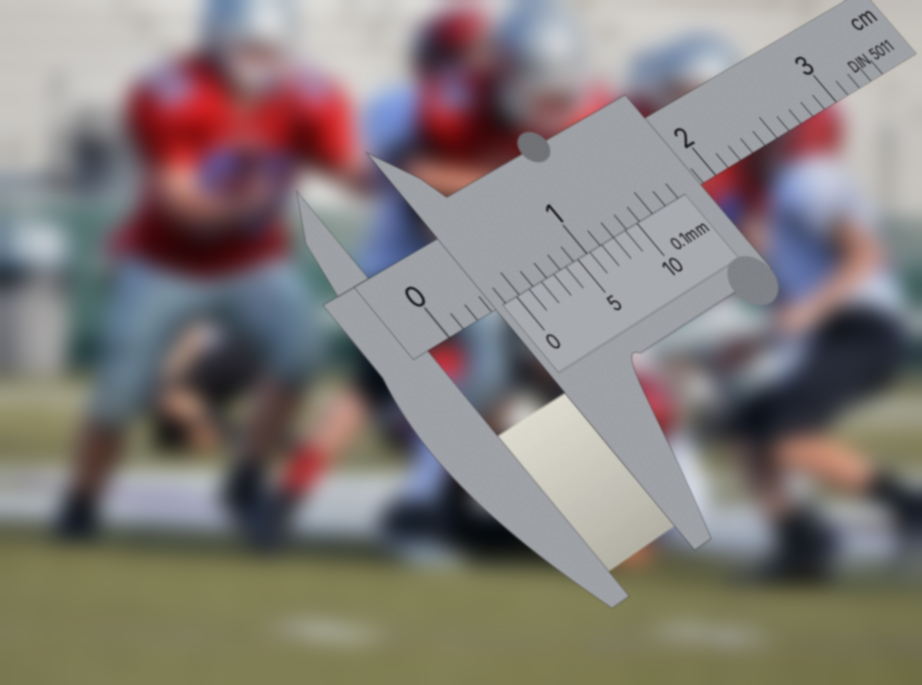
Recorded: 4.8 mm
